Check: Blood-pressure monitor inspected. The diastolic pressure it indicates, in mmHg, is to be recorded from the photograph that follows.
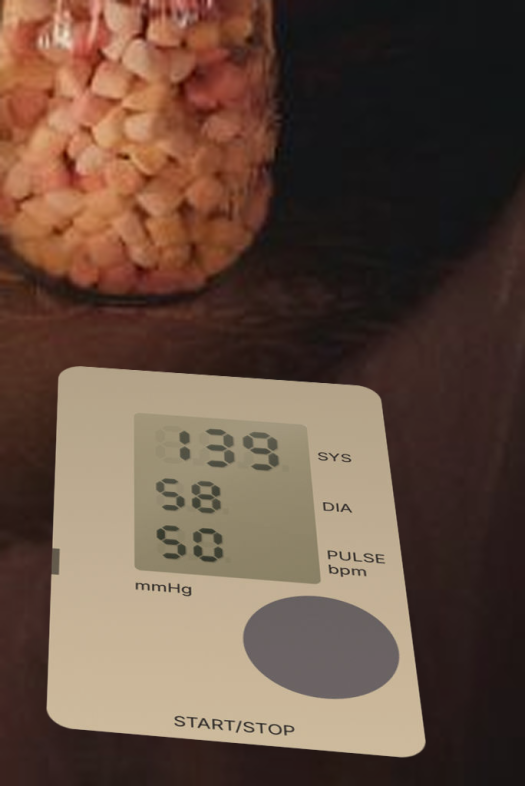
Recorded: 58 mmHg
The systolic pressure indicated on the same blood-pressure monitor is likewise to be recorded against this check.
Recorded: 139 mmHg
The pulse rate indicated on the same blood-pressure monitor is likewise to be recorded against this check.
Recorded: 50 bpm
